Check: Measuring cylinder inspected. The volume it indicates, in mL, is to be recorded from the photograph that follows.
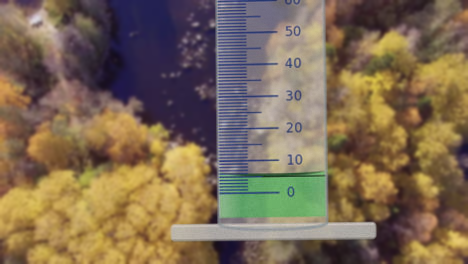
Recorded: 5 mL
